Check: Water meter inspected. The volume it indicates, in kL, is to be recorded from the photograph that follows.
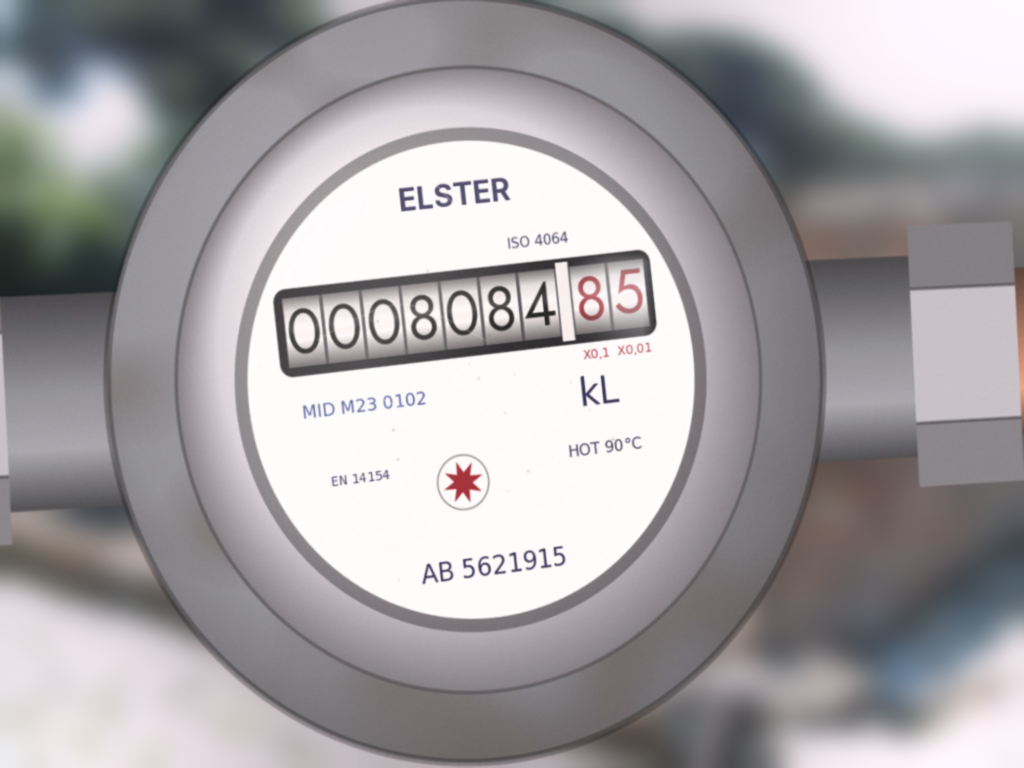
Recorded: 8084.85 kL
